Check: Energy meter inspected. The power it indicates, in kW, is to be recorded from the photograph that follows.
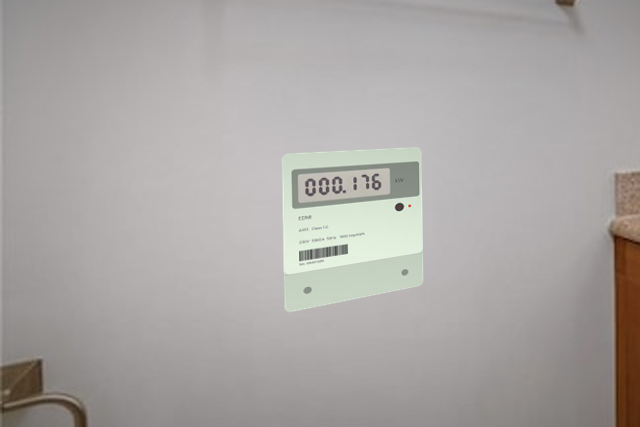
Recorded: 0.176 kW
